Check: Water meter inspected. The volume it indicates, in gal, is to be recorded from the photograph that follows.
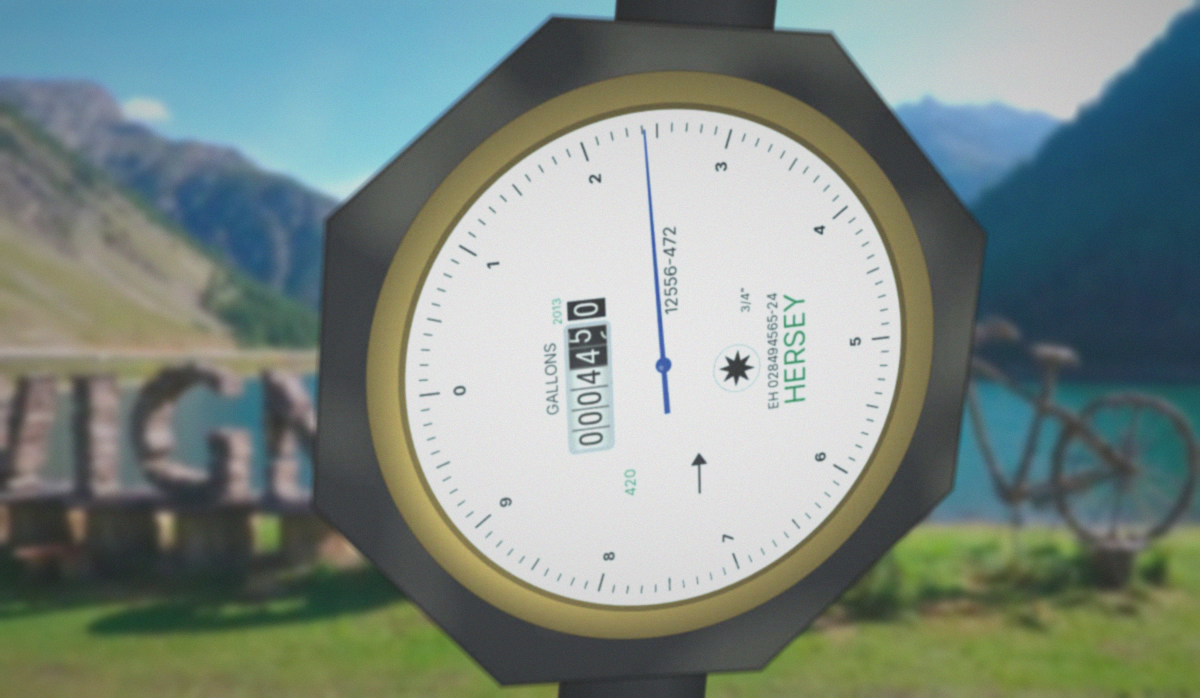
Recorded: 4452.4 gal
